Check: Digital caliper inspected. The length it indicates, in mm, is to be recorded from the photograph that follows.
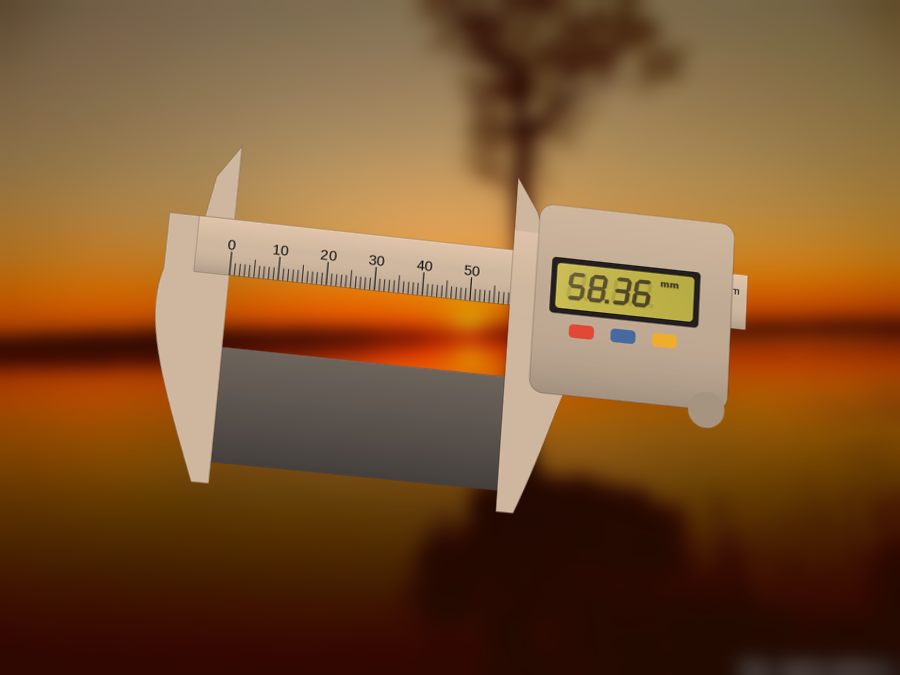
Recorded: 58.36 mm
